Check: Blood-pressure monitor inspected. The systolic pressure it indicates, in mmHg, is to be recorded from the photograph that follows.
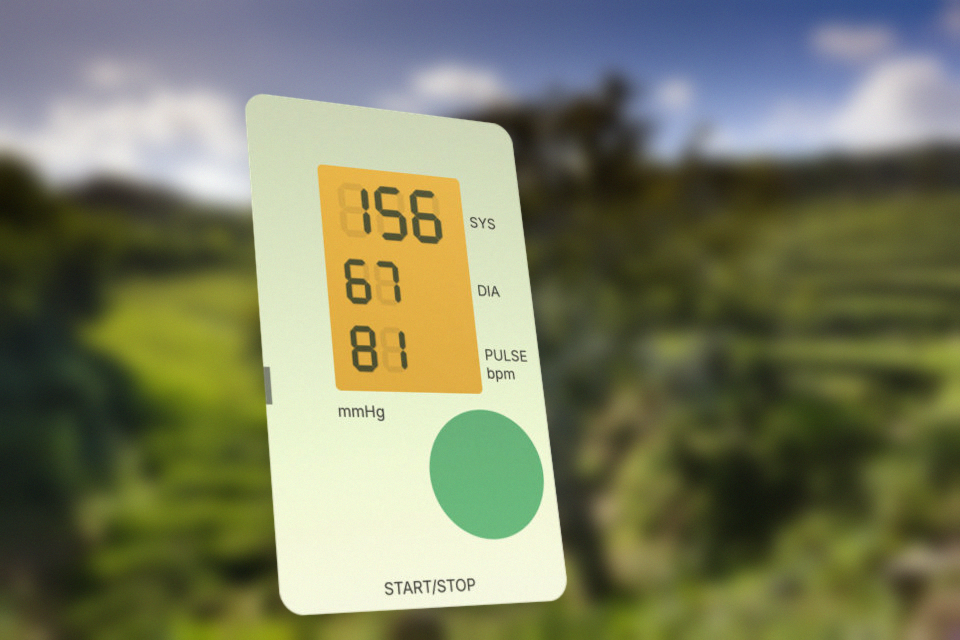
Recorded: 156 mmHg
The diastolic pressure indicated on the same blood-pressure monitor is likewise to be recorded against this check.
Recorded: 67 mmHg
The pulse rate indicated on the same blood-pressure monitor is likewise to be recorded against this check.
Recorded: 81 bpm
